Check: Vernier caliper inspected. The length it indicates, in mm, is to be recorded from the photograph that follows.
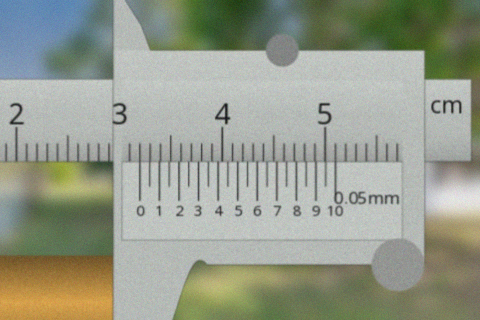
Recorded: 32.0 mm
